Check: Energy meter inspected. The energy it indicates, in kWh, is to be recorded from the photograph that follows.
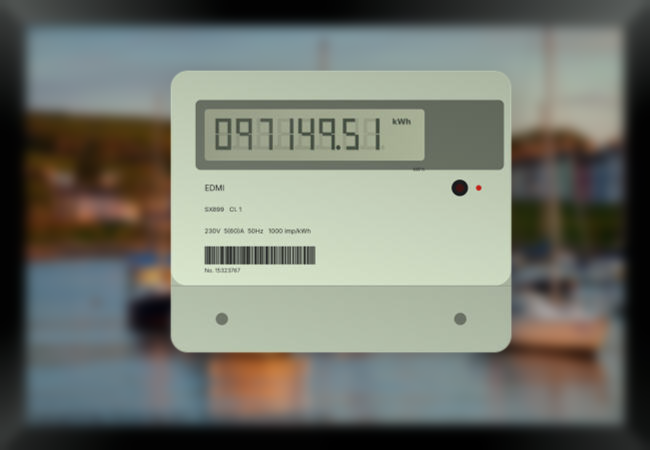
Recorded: 97149.51 kWh
